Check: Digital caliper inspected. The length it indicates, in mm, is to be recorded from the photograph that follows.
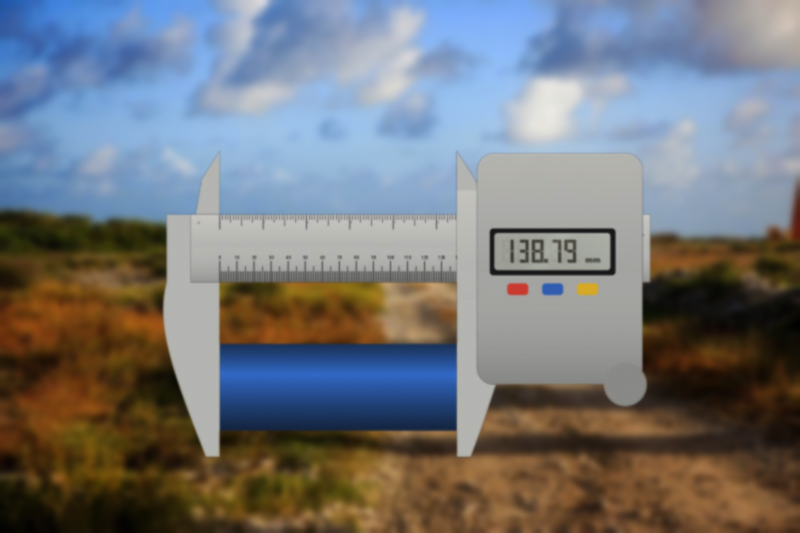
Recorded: 138.79 mm
